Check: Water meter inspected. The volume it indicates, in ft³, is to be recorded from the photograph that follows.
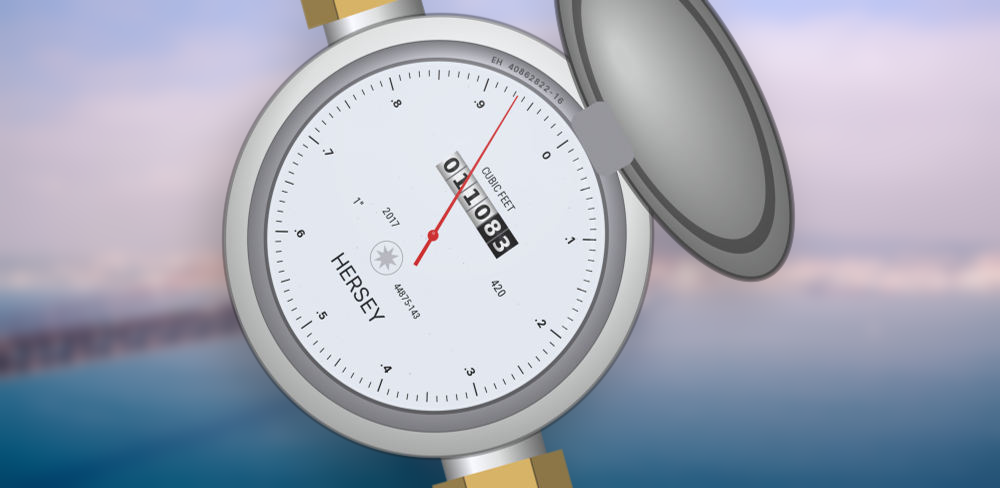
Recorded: 11082.93 ft³
